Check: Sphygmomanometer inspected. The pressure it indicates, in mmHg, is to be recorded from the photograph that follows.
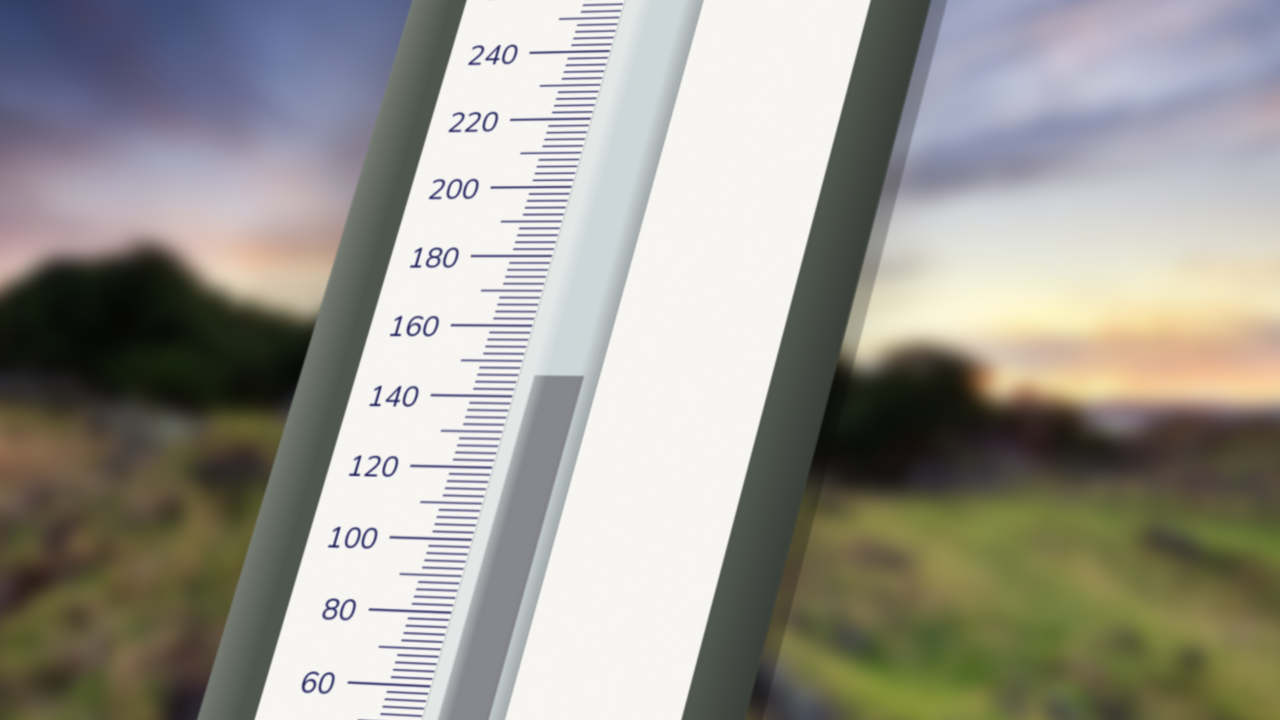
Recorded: 146 mmHg
